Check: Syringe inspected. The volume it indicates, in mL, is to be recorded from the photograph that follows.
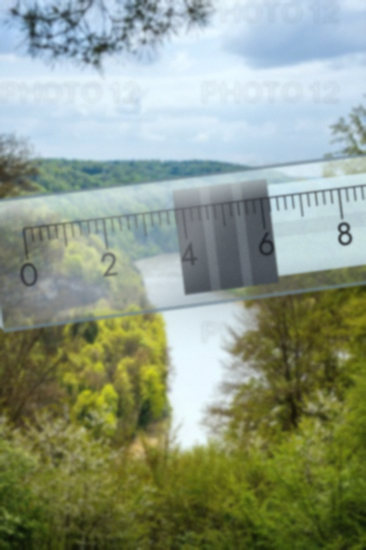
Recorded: 3.8 mL
